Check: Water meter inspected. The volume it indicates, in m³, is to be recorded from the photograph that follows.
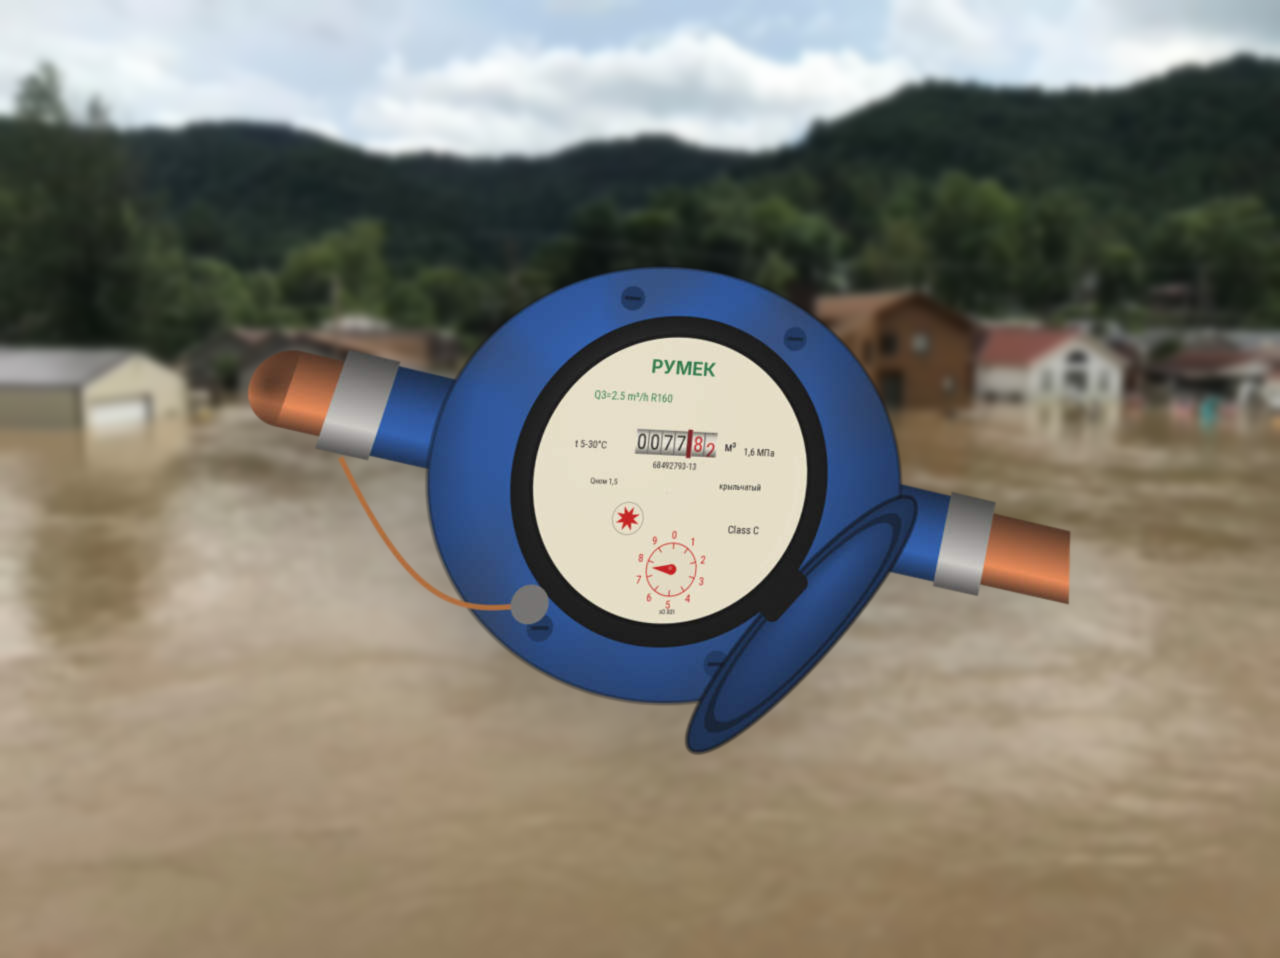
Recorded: 77.817 m³
